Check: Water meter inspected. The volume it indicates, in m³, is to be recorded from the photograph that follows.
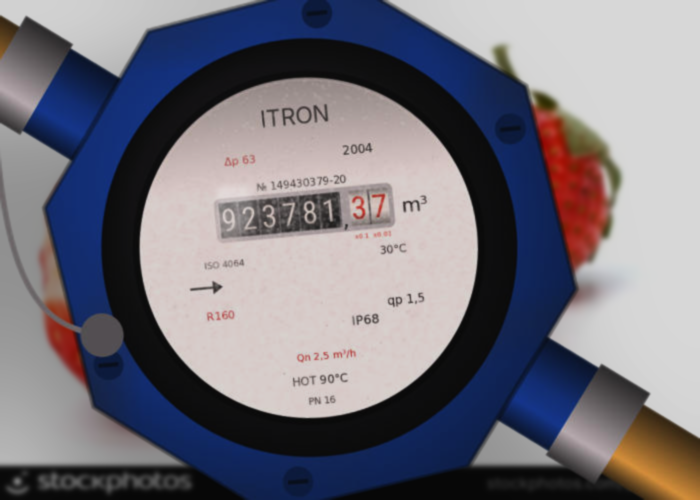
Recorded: 923781.37 m³
